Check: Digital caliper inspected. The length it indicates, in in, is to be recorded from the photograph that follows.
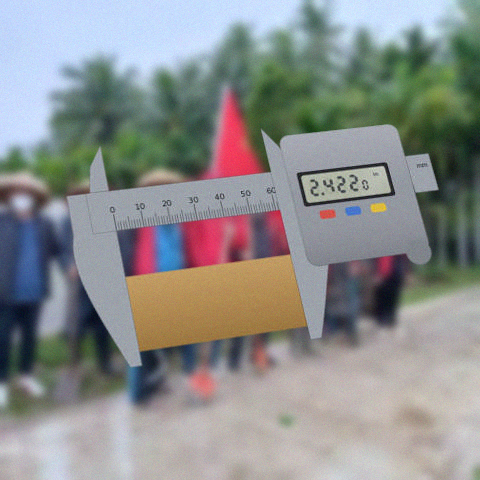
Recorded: 2.4220 in
